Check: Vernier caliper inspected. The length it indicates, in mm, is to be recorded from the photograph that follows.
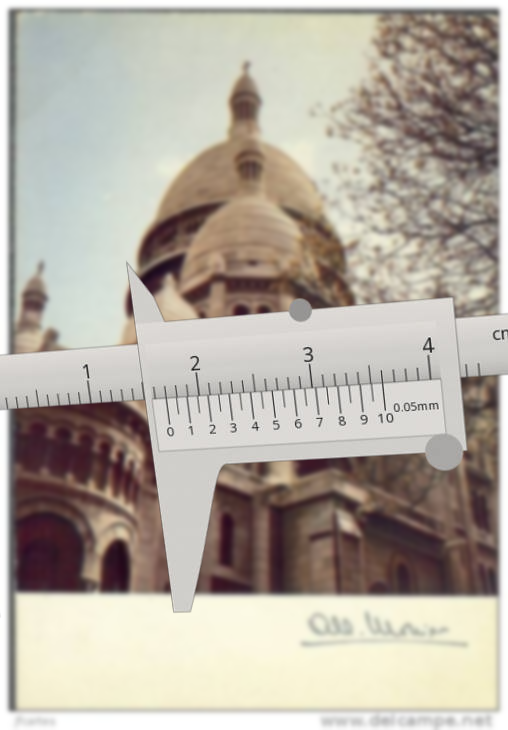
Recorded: 17.0 mm
